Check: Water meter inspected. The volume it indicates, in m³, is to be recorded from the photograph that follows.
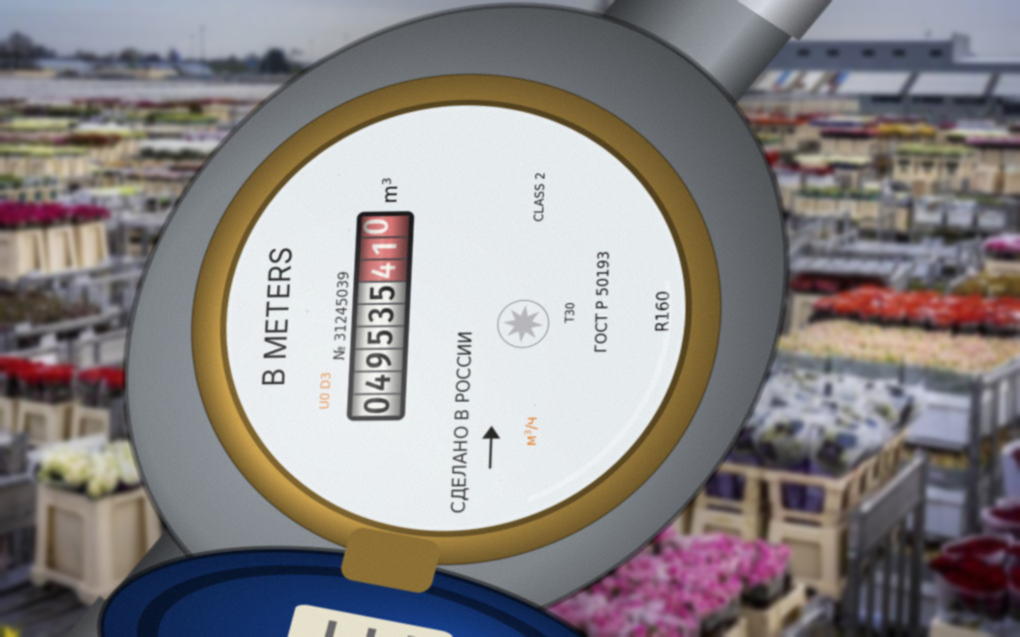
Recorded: 49535.410 m³
